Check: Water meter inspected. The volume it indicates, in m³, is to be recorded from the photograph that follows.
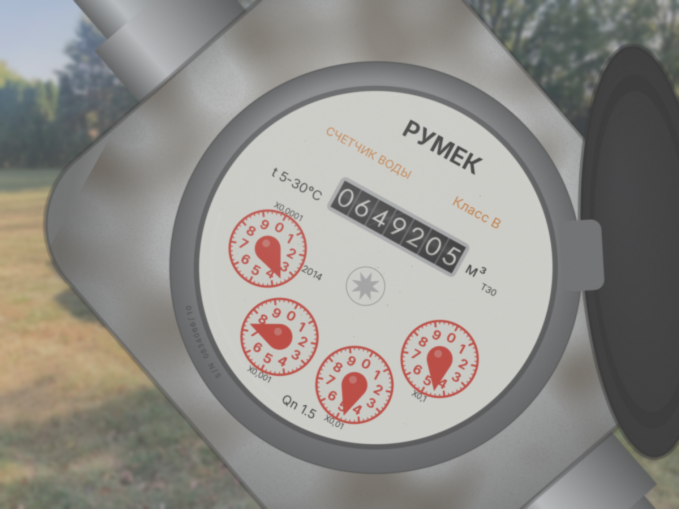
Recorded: 649205.4473 m³
